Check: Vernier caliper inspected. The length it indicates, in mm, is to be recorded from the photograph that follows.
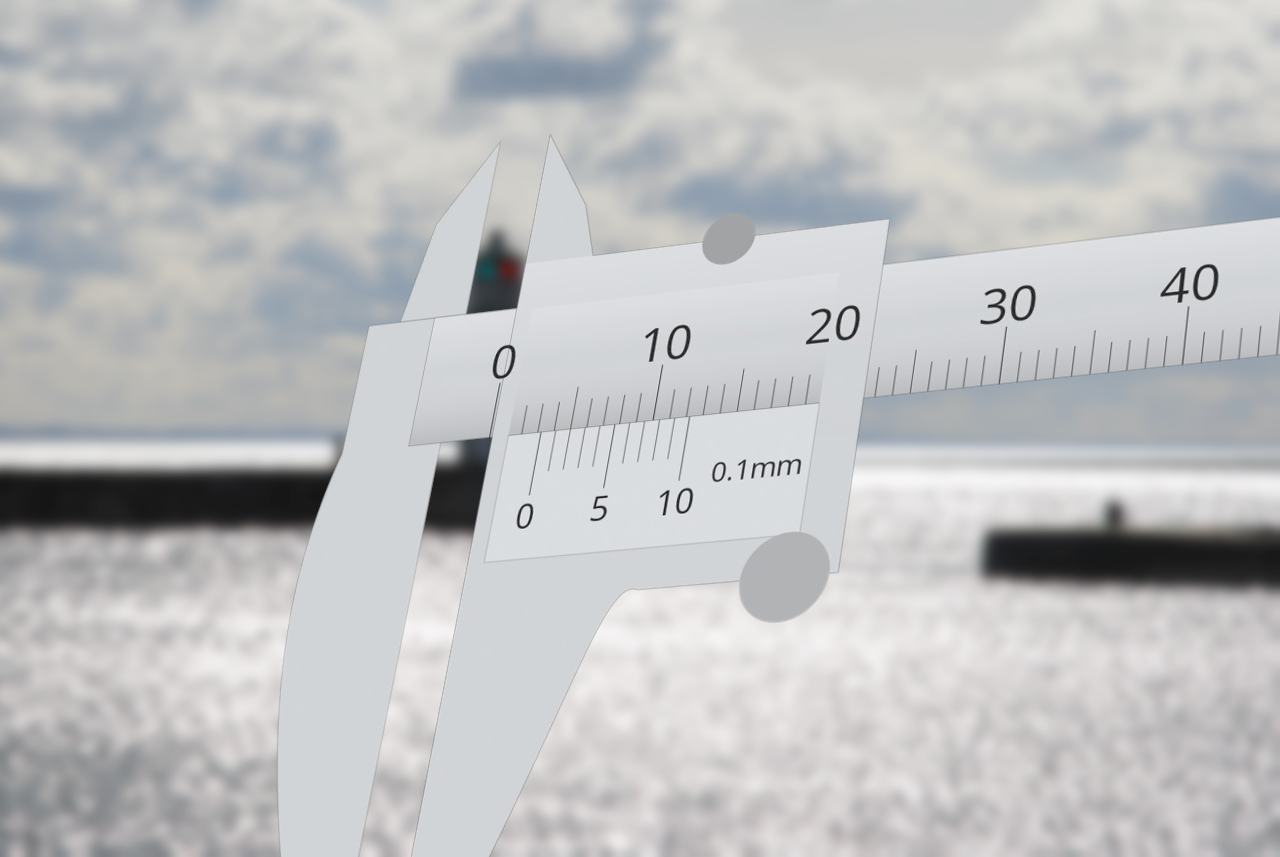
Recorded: 3.2 mm
